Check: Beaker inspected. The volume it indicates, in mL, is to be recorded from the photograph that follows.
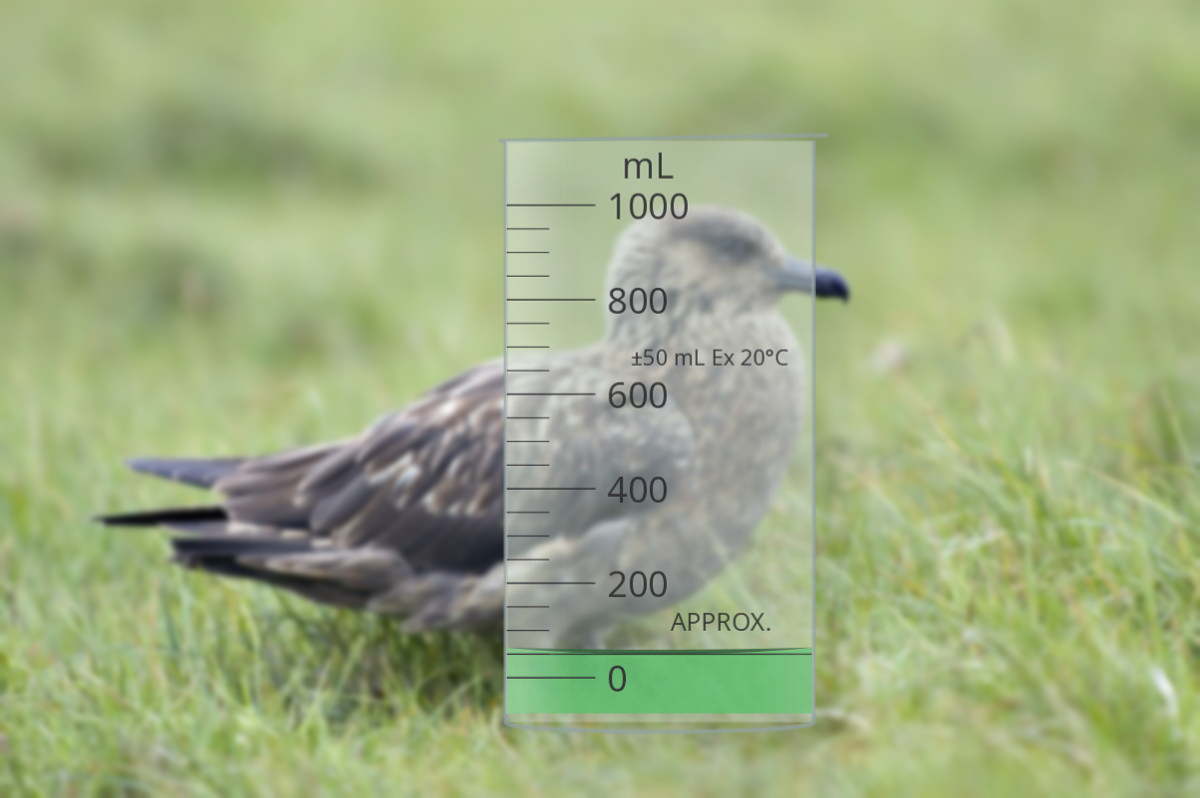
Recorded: 50 mL
